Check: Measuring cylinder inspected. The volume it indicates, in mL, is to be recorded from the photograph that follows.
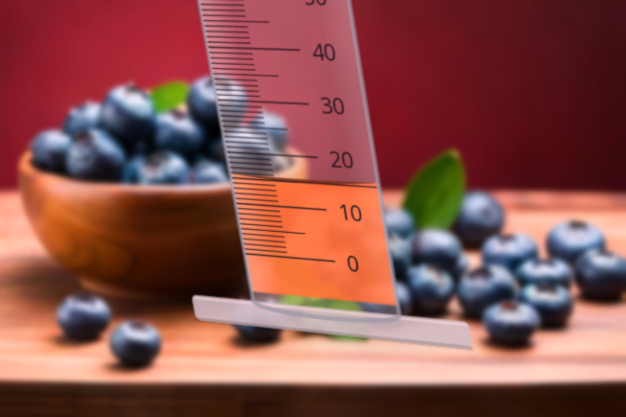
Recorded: 15 mL
